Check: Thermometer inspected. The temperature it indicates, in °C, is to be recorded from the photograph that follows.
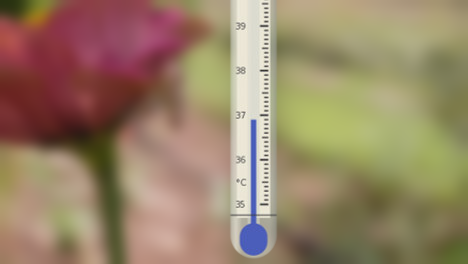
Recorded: 36.9 °C
